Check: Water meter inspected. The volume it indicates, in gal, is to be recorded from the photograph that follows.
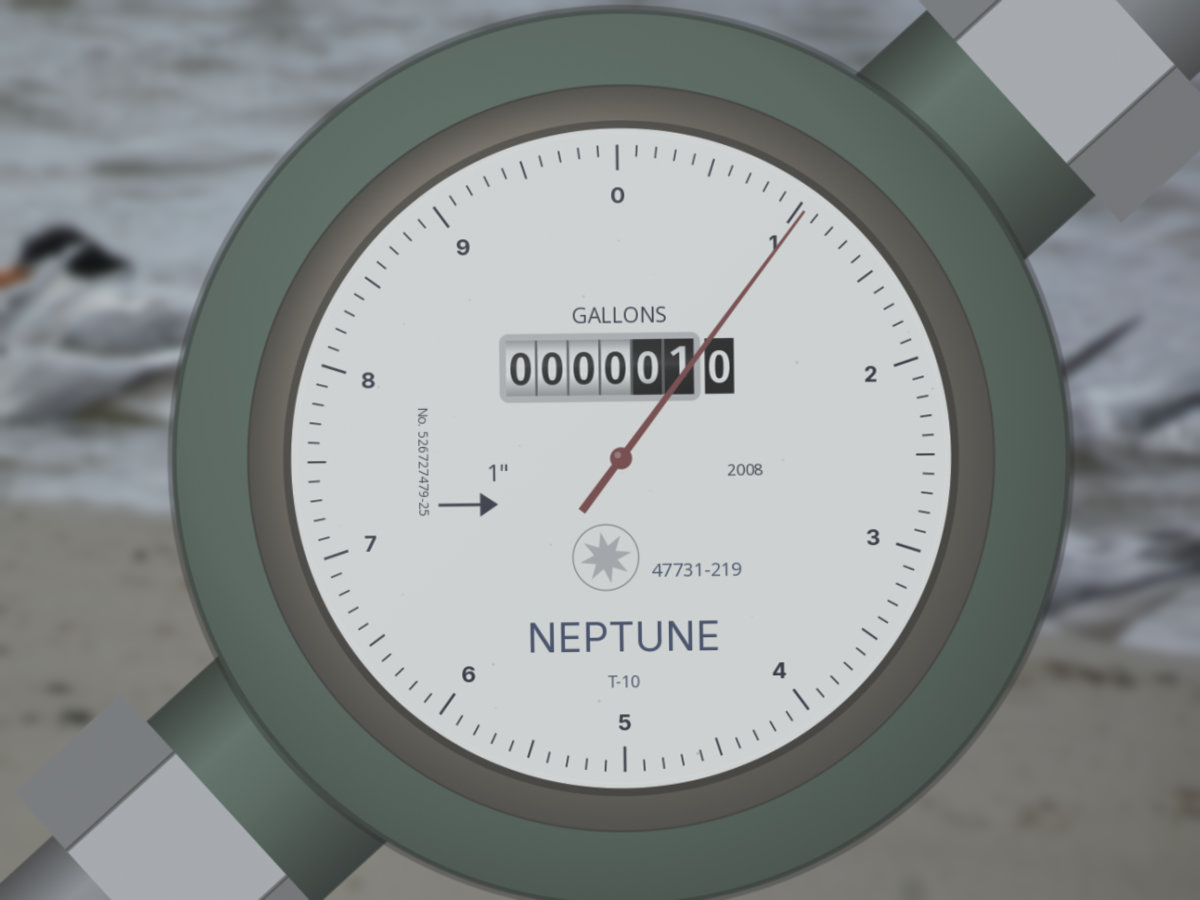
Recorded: 11.0 gal
